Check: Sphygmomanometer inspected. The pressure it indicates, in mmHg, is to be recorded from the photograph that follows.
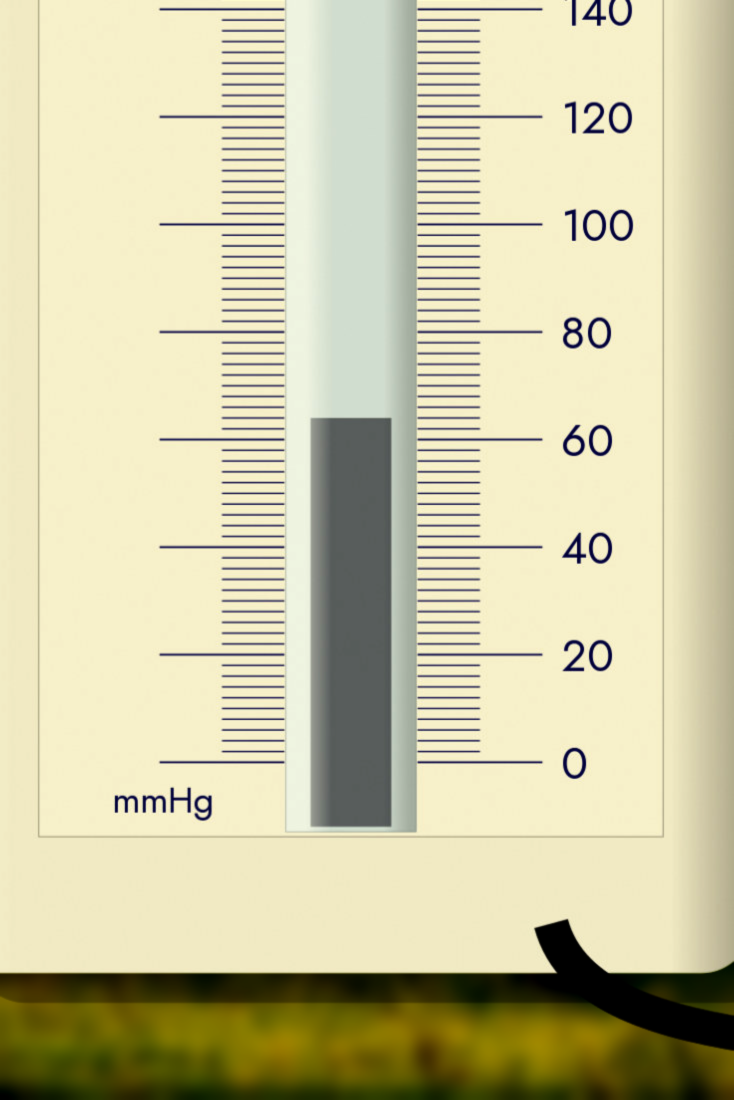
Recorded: 64 mmHg
